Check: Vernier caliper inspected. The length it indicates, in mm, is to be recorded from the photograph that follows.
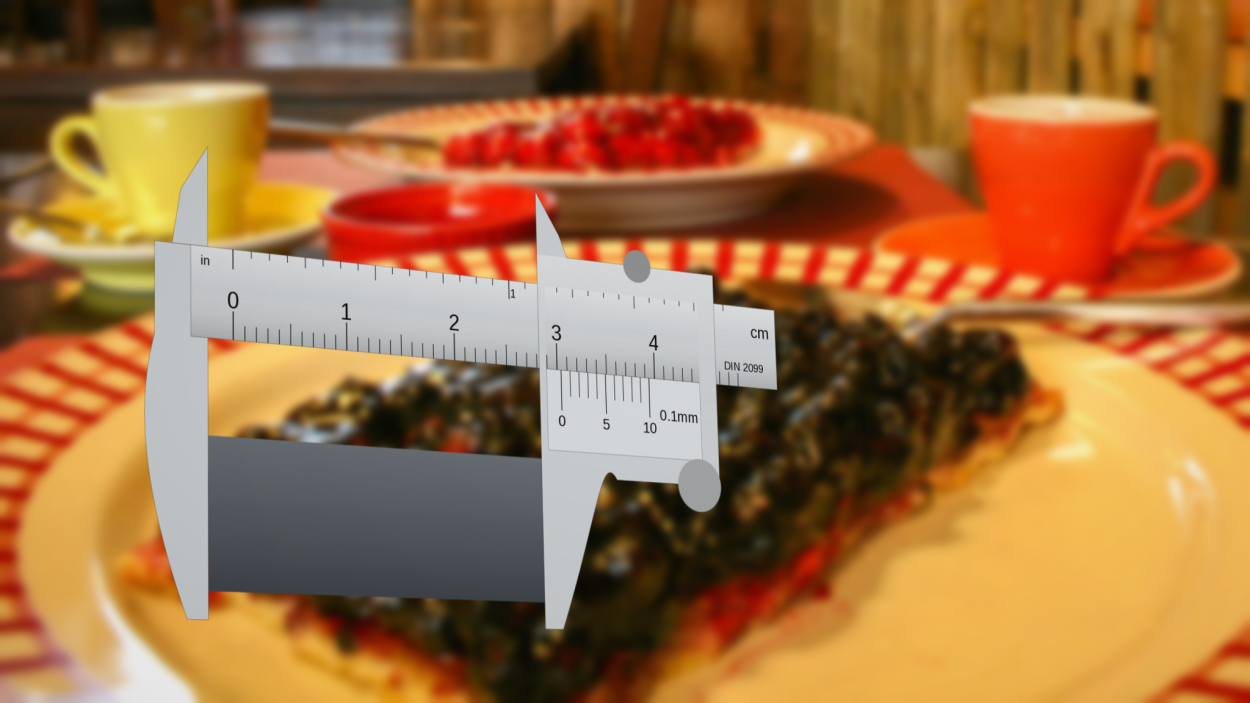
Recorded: 30.4 mm
